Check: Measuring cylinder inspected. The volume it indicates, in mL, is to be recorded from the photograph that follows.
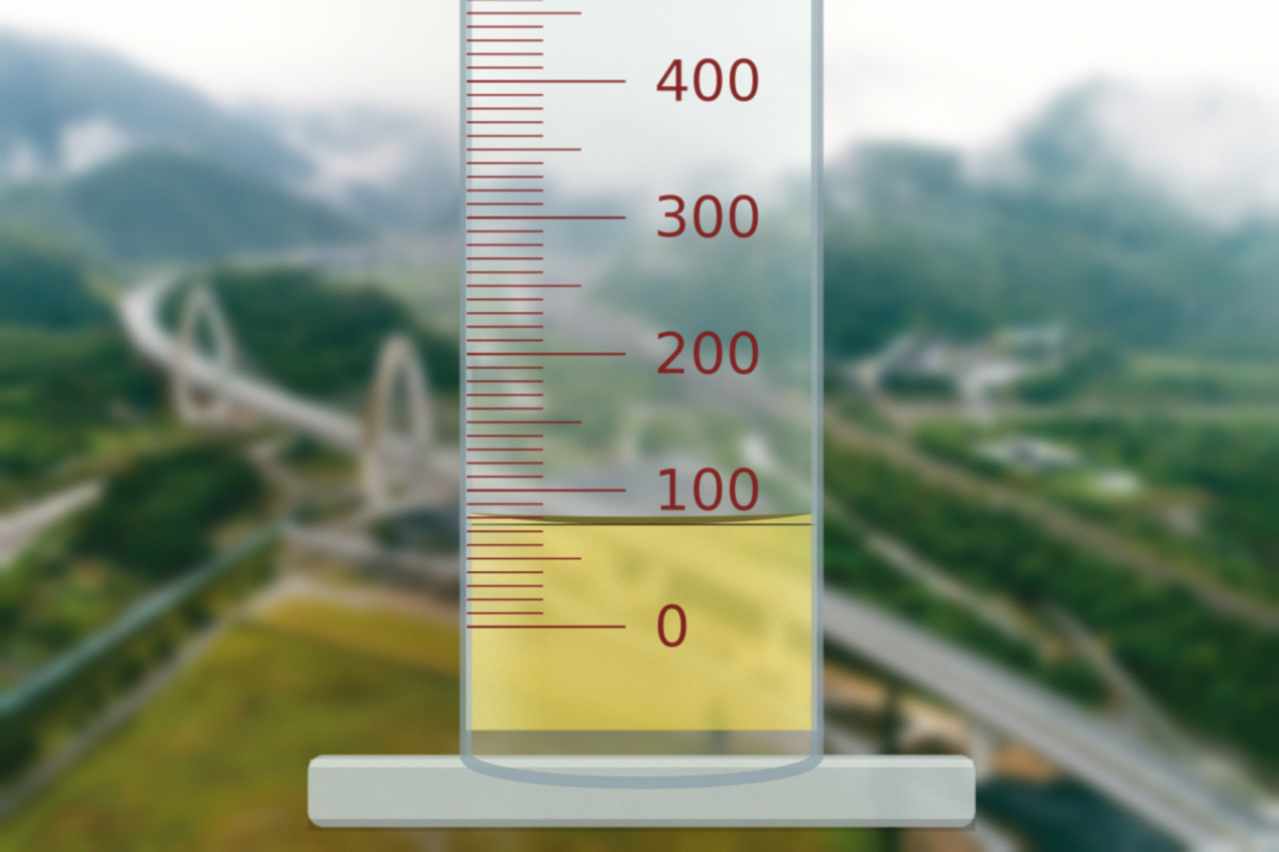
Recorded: 75 mL
